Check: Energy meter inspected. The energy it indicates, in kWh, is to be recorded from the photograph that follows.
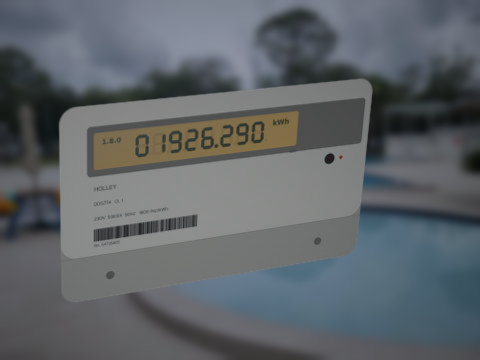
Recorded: 1926.290 kWh
